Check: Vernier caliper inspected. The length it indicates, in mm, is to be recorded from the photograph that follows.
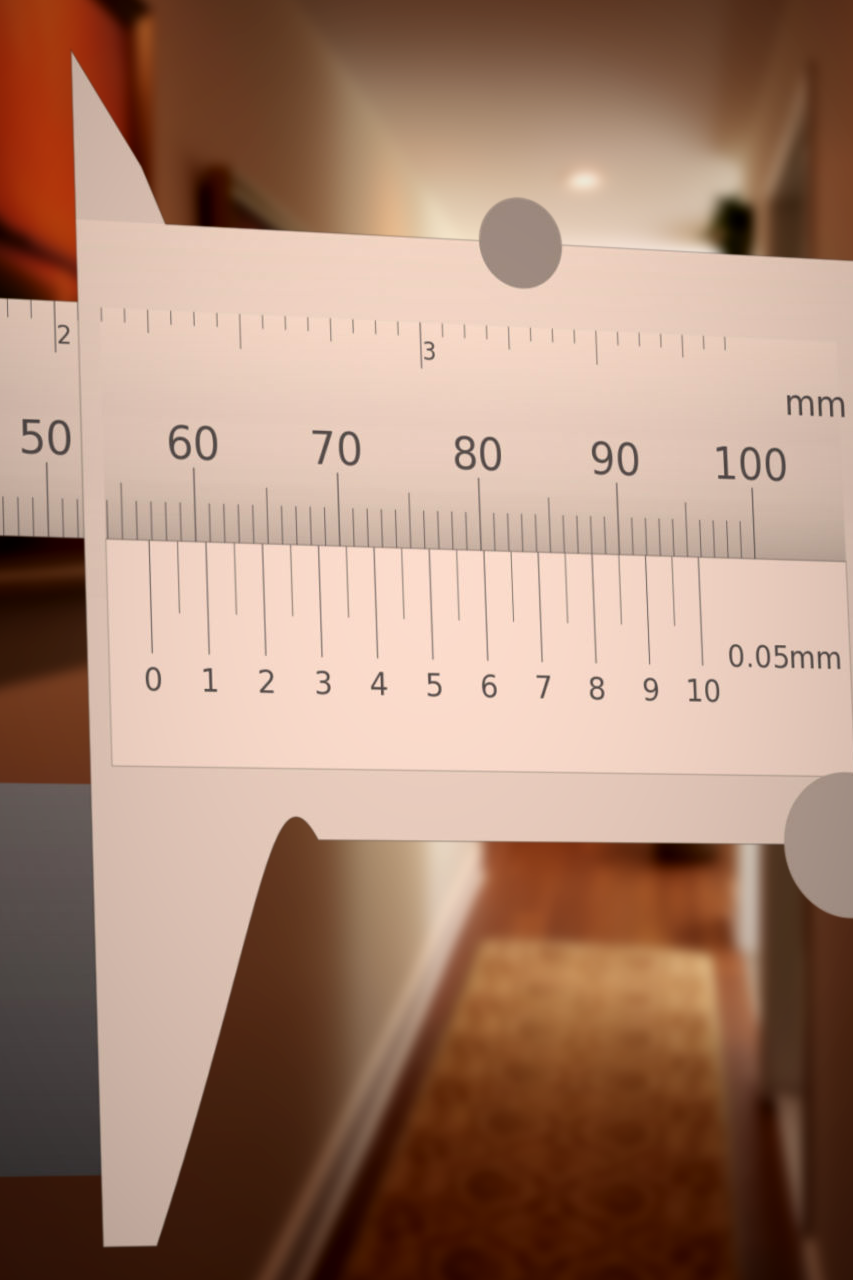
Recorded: 56.8 mm
